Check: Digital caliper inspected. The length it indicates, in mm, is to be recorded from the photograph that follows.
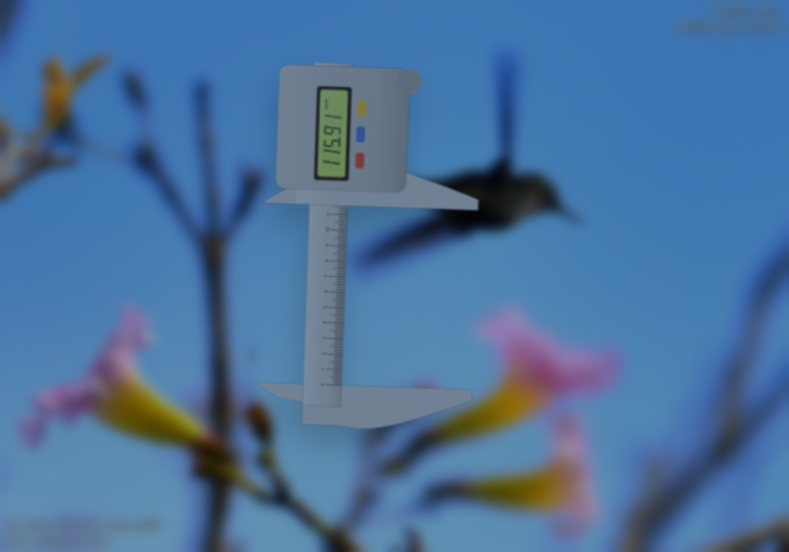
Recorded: 115.91 mm
